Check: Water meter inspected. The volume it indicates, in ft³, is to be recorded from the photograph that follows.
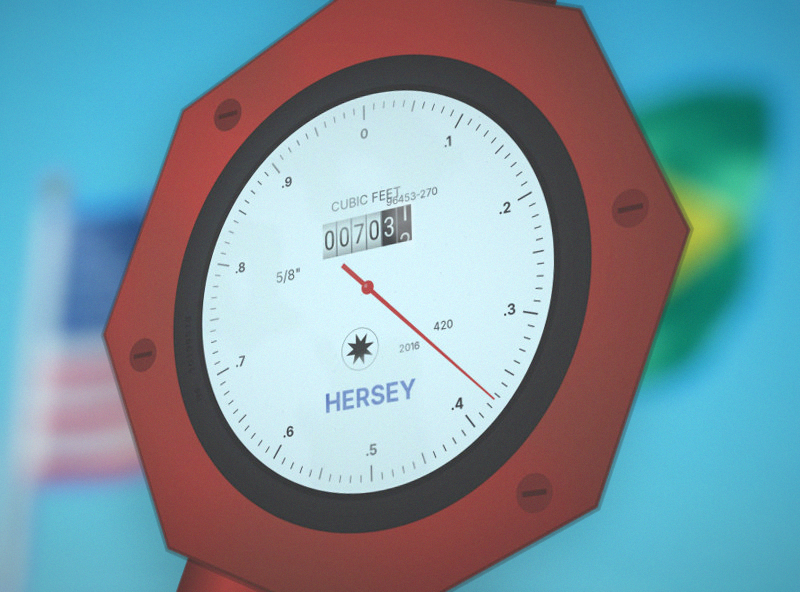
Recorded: 7031.37 ft³
